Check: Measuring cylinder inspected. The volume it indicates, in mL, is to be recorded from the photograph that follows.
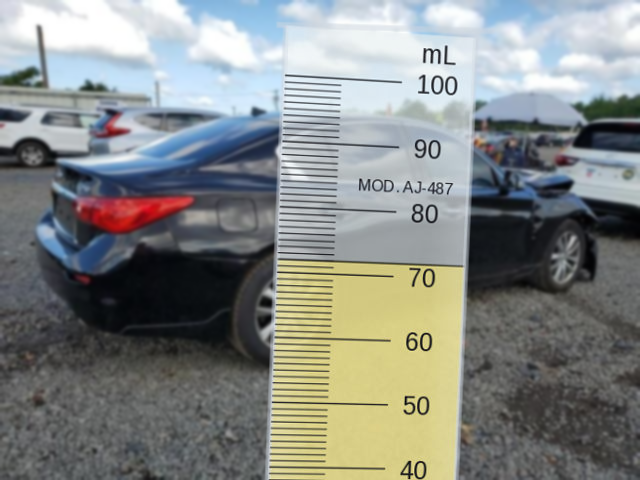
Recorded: 72 mL
